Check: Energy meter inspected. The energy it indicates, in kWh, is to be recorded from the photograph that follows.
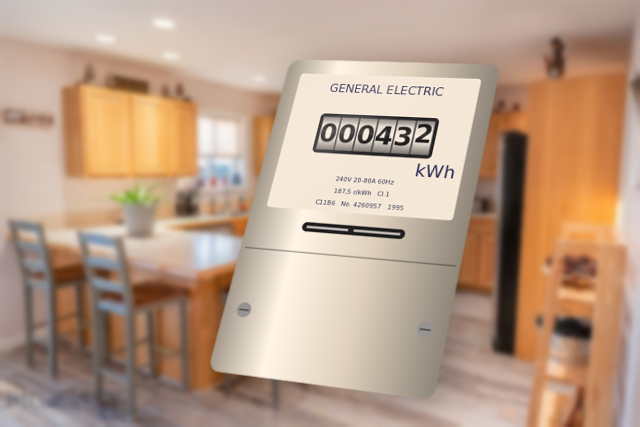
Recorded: 432 kWh
